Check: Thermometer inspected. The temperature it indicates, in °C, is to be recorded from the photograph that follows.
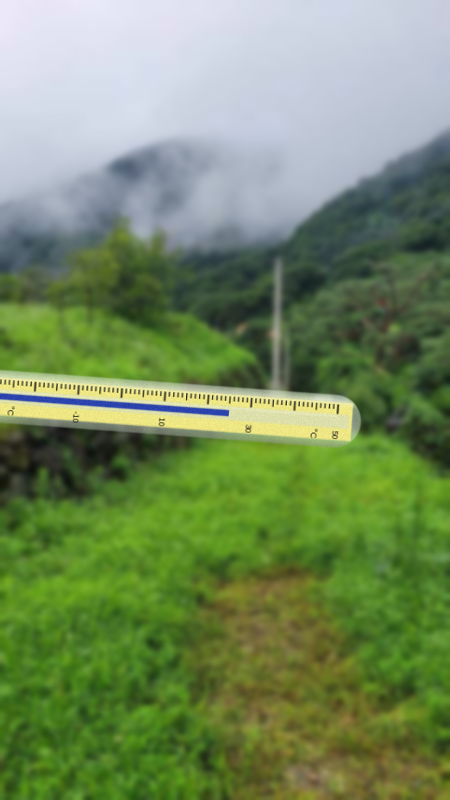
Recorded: 25 °C
